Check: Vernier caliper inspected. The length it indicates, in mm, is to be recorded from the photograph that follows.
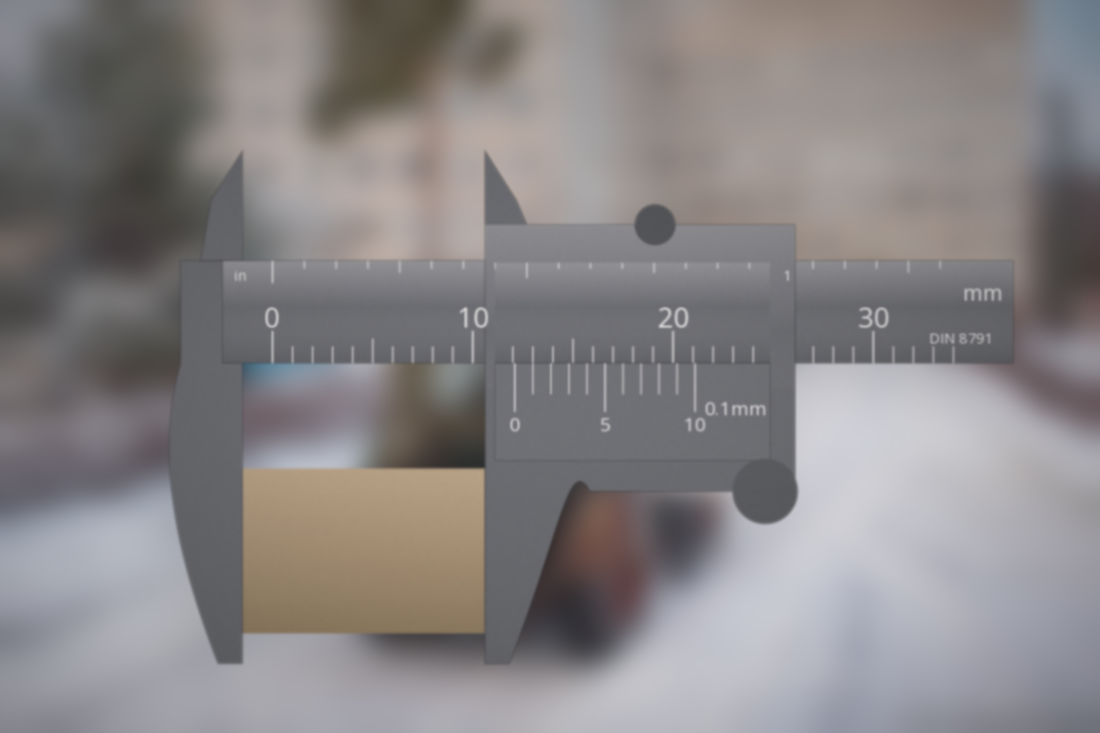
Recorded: 12.1 mm
